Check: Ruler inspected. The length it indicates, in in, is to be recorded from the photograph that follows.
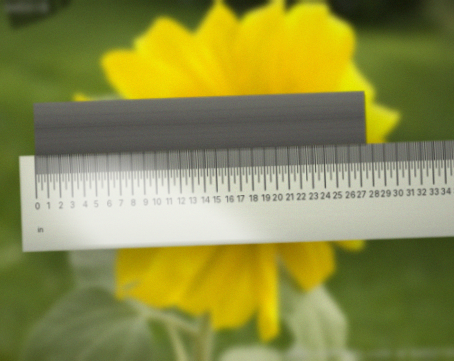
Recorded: 27.5 in
